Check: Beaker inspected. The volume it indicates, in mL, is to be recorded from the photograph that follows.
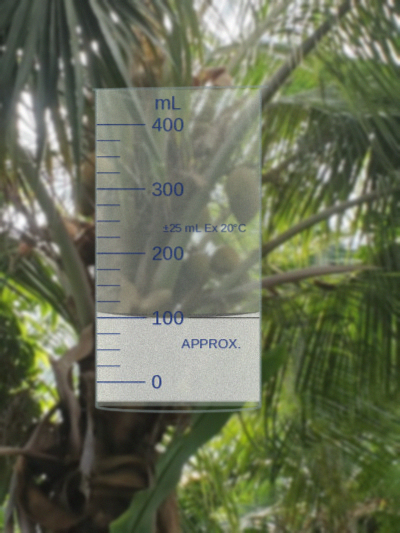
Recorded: 100 mL
